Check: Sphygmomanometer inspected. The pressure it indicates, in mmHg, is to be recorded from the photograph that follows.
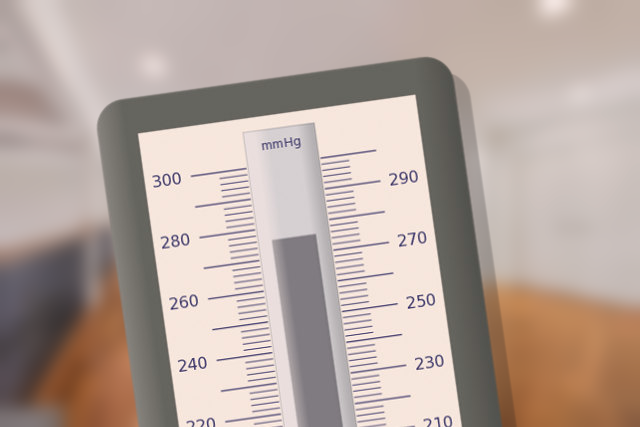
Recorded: 276 mmHg
